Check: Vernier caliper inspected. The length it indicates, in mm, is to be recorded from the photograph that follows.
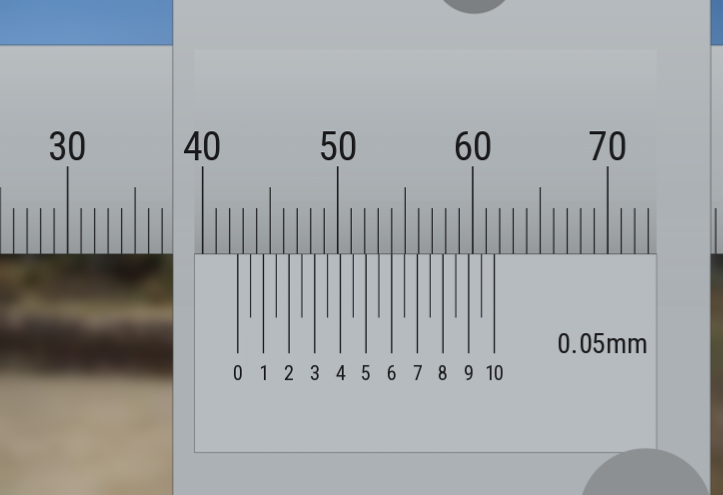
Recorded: 42.6 mm
